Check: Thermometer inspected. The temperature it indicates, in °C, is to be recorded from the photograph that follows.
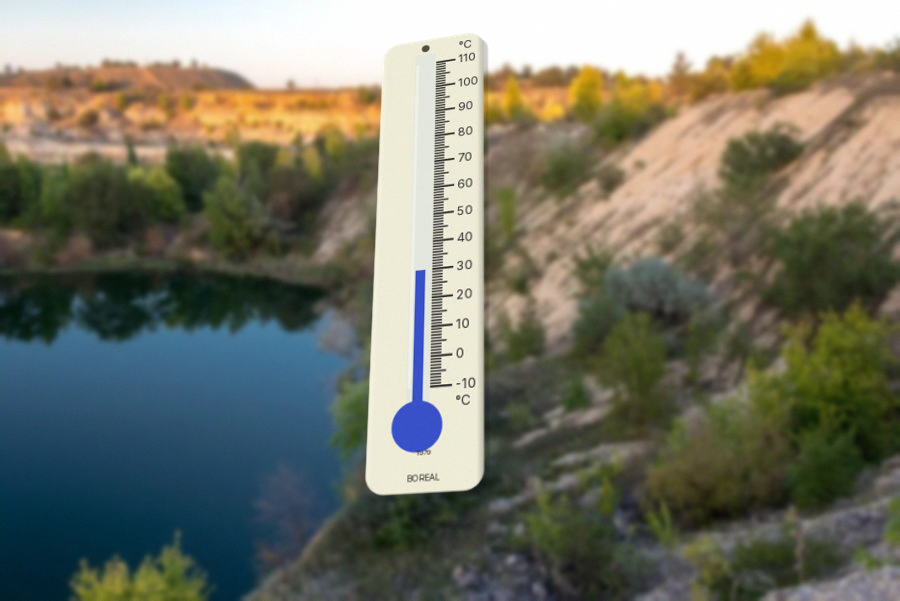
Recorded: 30 °C
